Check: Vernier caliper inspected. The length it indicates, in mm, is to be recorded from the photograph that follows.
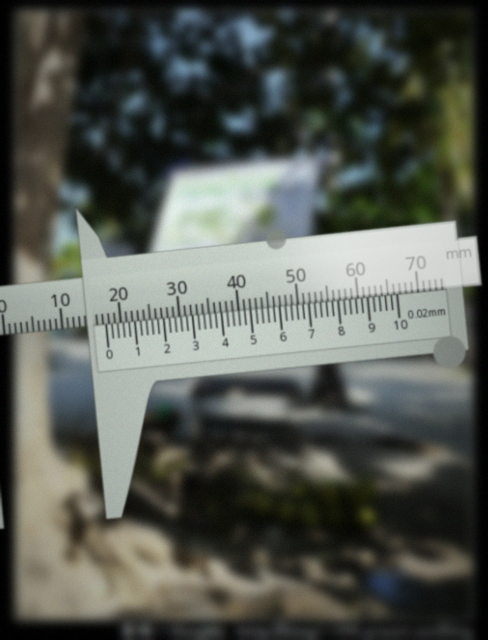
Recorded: 17.5 mm
